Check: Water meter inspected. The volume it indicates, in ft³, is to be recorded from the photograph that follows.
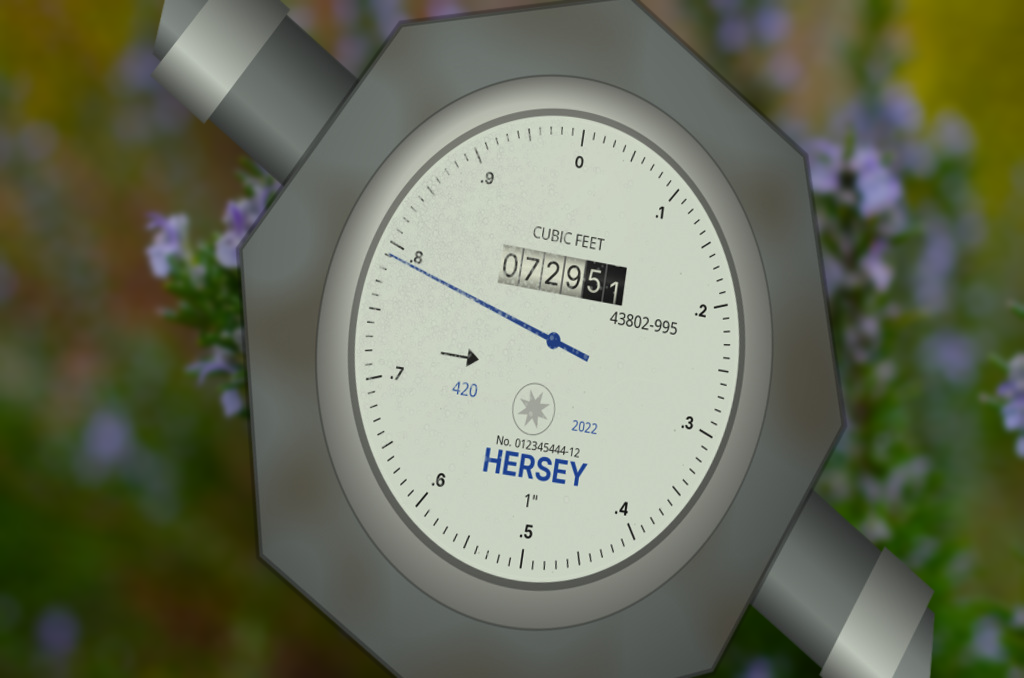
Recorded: 72950.79 ft³
